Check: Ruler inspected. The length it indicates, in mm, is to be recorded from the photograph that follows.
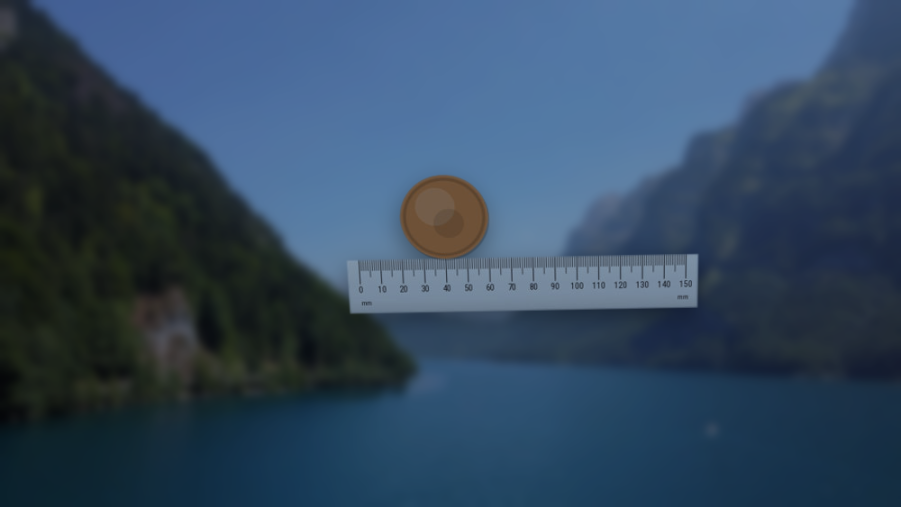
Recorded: 40 mm
